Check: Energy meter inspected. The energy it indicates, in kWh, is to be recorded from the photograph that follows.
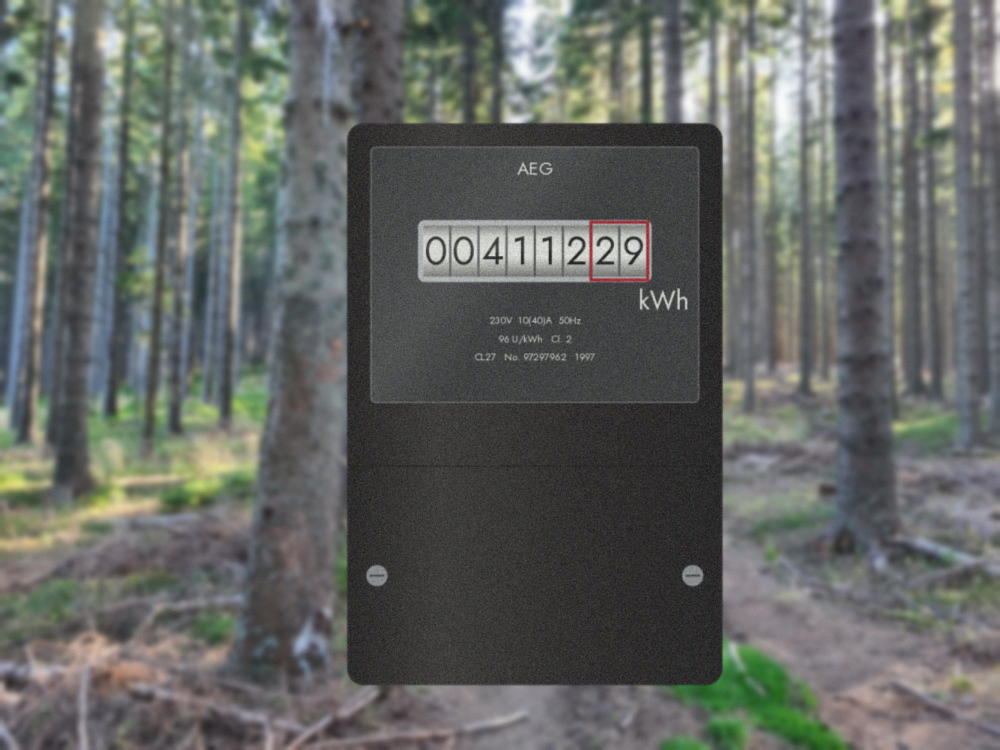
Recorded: 4112.29 kWh
